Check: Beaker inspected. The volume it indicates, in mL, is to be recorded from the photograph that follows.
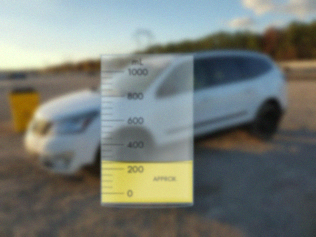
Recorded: 250 mL
